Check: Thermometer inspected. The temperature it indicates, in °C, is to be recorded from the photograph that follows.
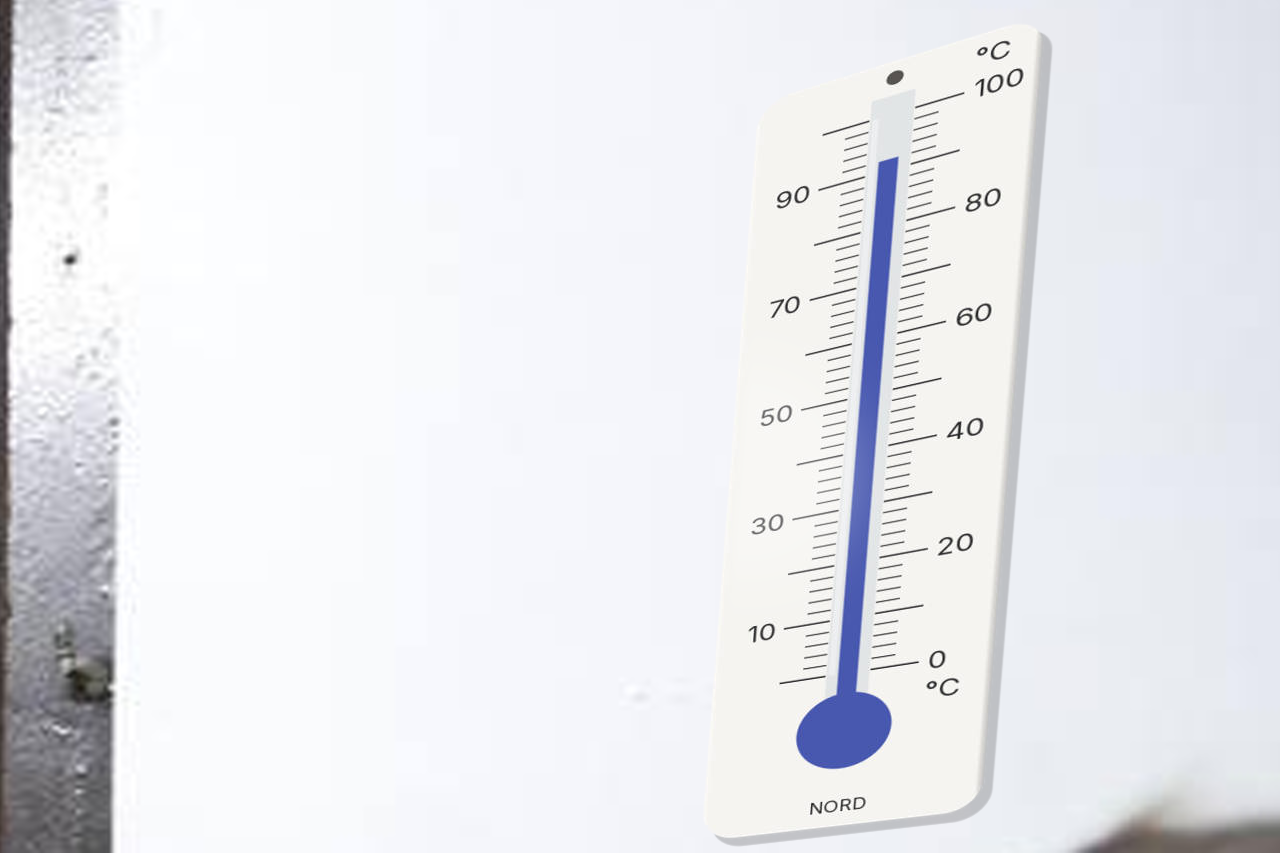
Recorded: 92 °C
